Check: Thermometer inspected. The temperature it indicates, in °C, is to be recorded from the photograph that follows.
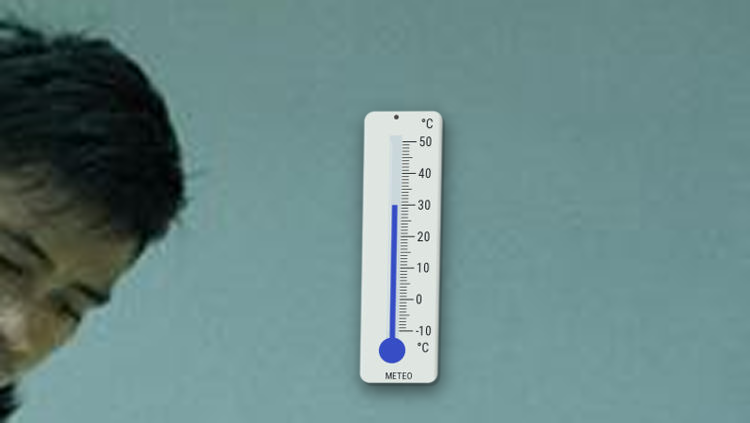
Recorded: 30 °C
